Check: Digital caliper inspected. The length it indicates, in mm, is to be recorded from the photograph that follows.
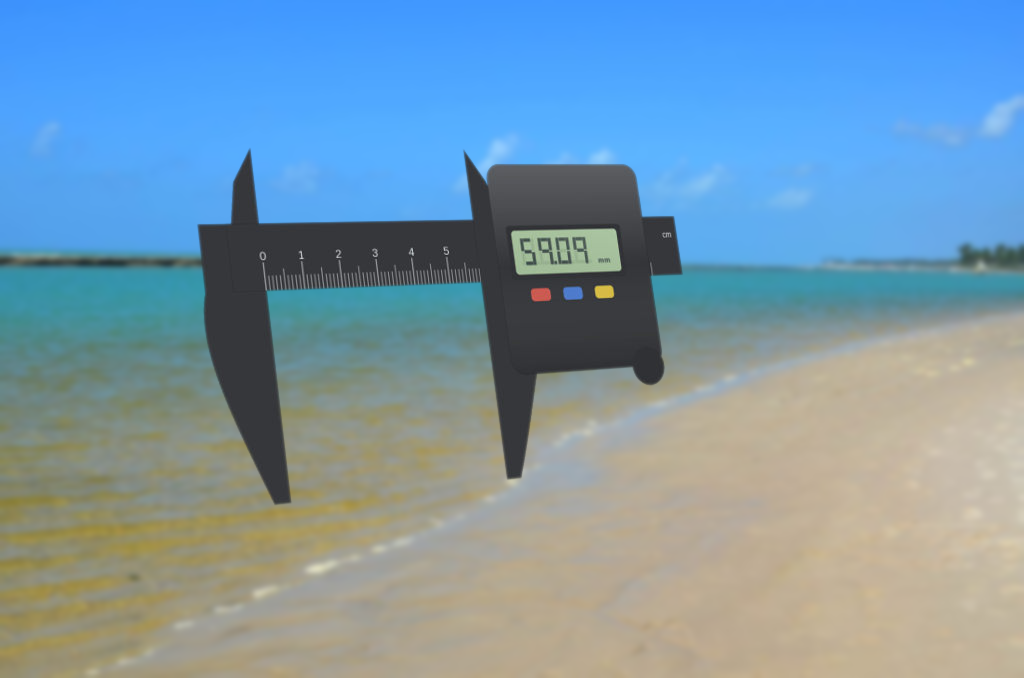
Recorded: 59.09 mm
